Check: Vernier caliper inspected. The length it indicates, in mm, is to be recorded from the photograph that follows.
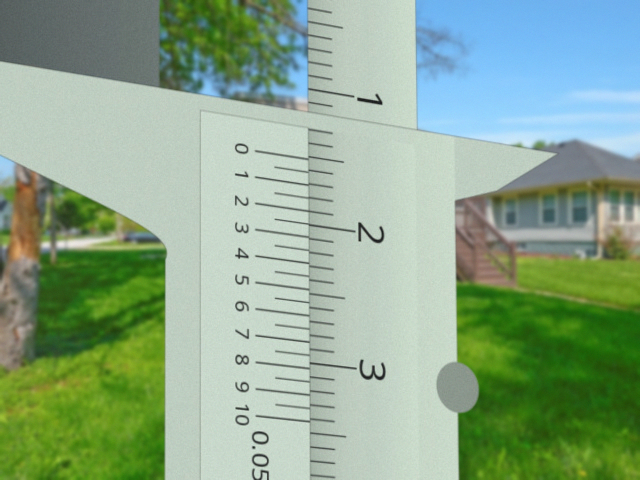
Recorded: 15.2 mm
